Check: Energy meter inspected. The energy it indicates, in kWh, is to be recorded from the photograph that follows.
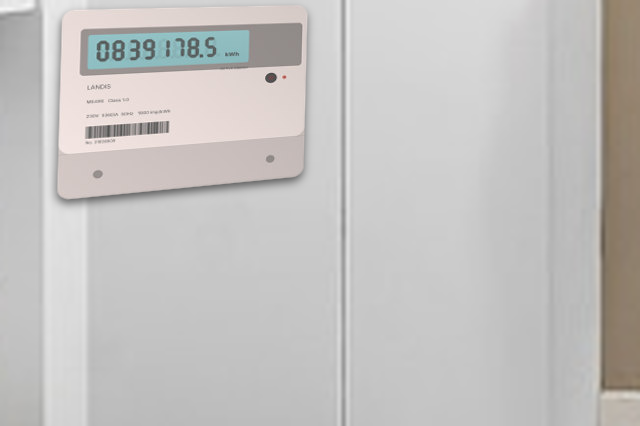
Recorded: 839178.5 kWh
